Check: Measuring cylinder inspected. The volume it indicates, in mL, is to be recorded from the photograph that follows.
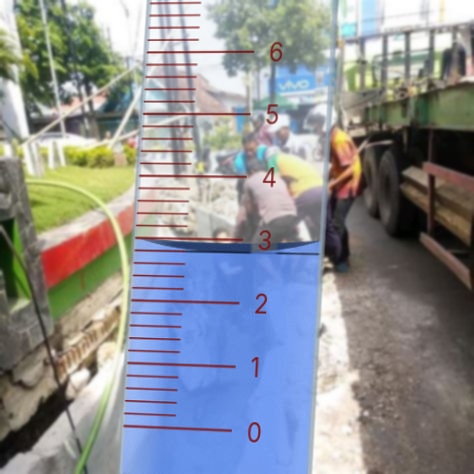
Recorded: 2.8 mL
